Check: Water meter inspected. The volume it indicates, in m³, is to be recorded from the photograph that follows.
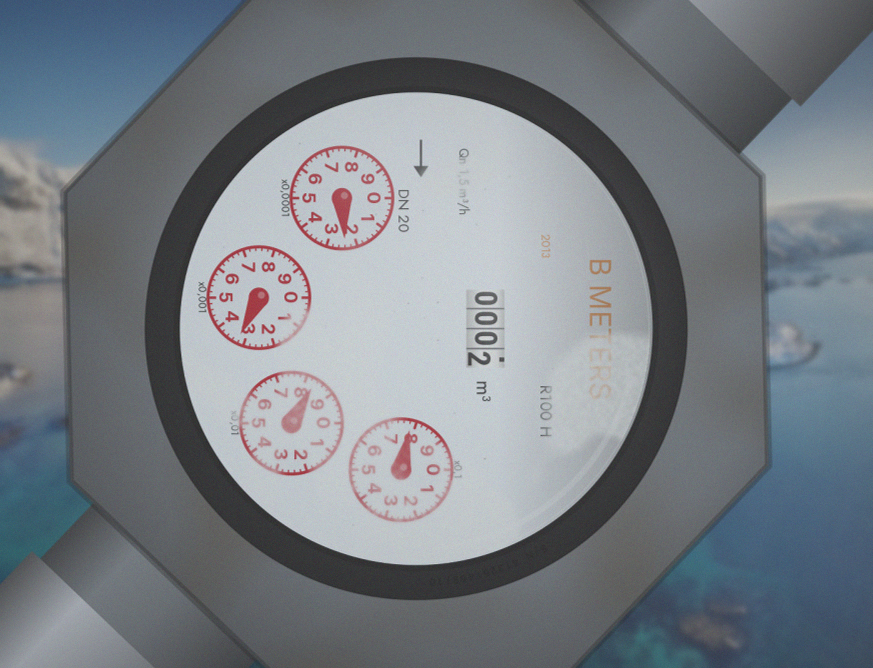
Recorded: 1.7832 m³
